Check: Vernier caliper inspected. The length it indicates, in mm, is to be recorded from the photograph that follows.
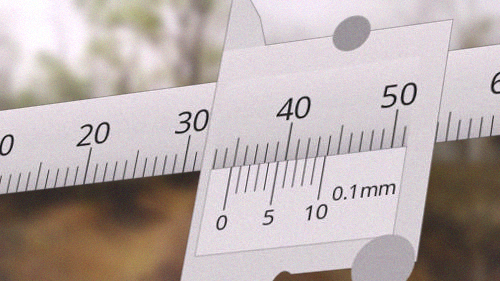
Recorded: 34.8 mm
